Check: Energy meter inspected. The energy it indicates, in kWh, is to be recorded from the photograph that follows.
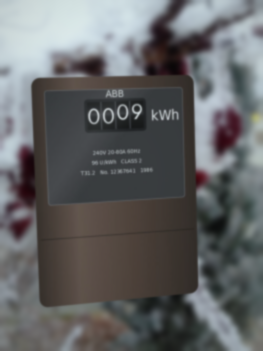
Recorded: 9 kWh
